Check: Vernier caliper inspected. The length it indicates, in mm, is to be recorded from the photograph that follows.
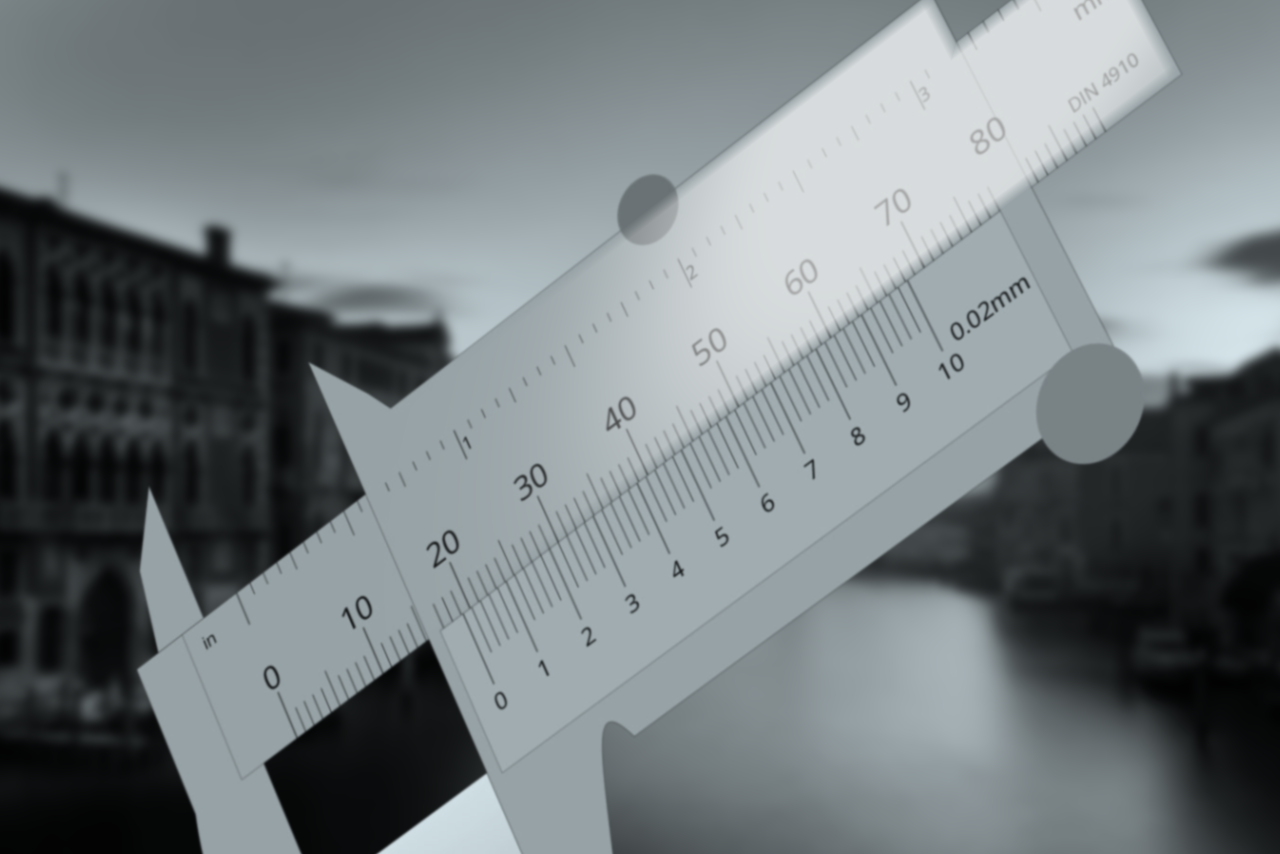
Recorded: 19.2 mm
